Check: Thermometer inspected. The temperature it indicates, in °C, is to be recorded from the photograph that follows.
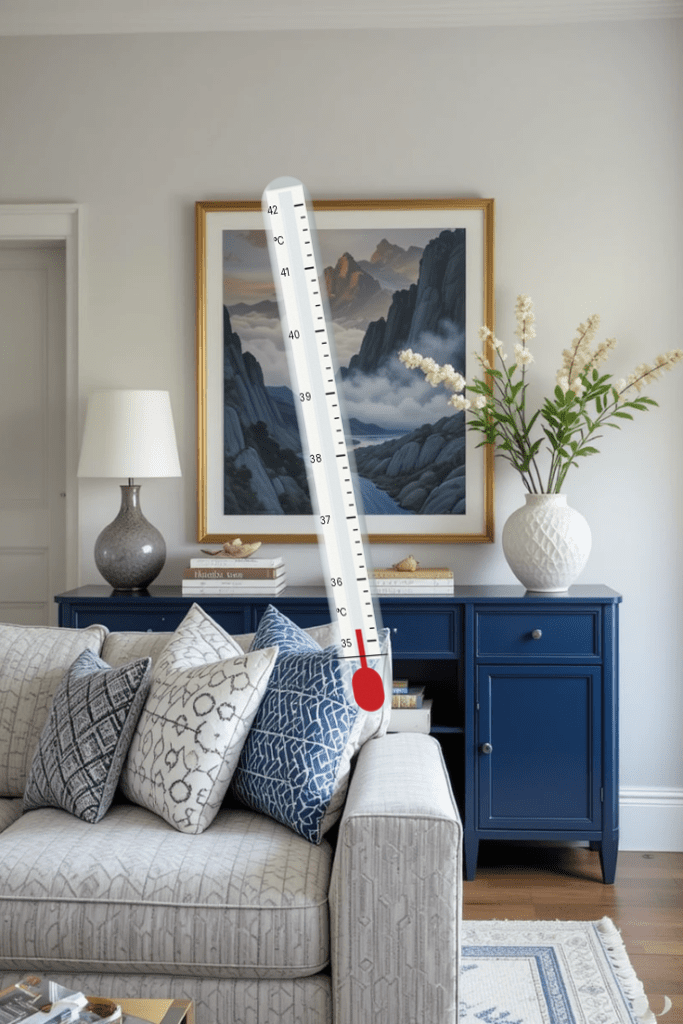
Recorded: 35.2 °C
